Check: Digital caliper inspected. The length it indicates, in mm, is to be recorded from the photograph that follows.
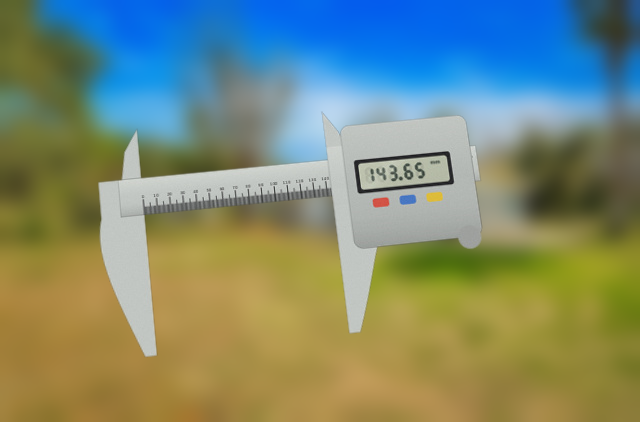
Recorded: 143.65 mm
